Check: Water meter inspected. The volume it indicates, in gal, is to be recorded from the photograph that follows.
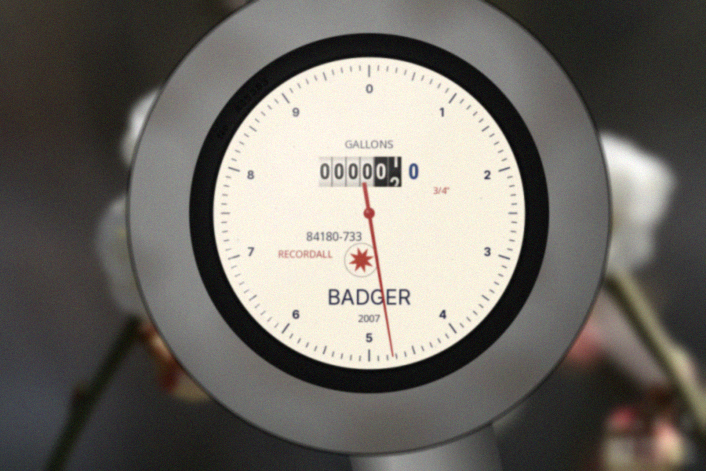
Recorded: 14.7 gal
